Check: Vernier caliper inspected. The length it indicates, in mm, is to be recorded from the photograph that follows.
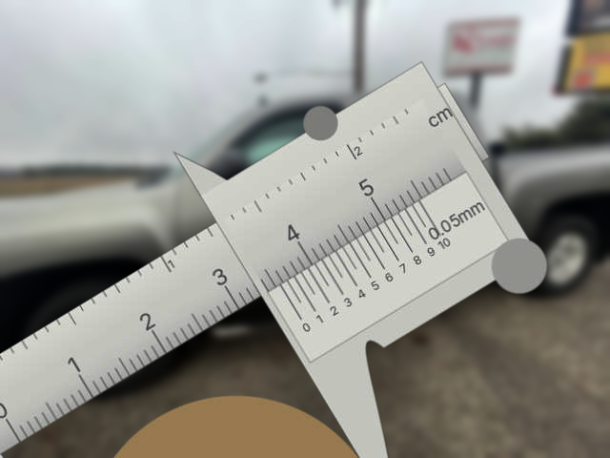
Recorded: 35.6 mm
